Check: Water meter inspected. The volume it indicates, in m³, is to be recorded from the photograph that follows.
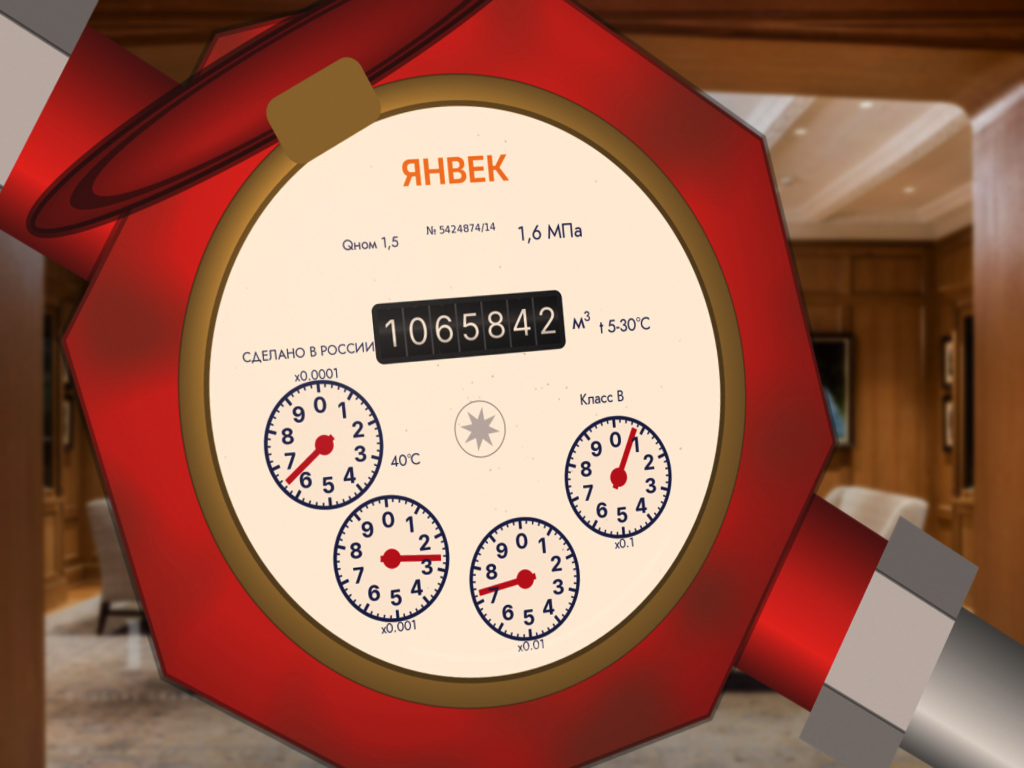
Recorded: 1065842.0726 m³
